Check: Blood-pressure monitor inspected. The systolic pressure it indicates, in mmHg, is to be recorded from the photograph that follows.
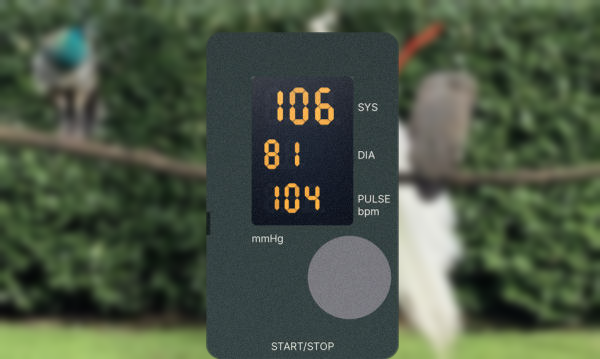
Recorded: 106 mmHg
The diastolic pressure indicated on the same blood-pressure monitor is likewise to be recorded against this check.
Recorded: 81 mmHg
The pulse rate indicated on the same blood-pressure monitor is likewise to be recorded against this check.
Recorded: 104 bpm
